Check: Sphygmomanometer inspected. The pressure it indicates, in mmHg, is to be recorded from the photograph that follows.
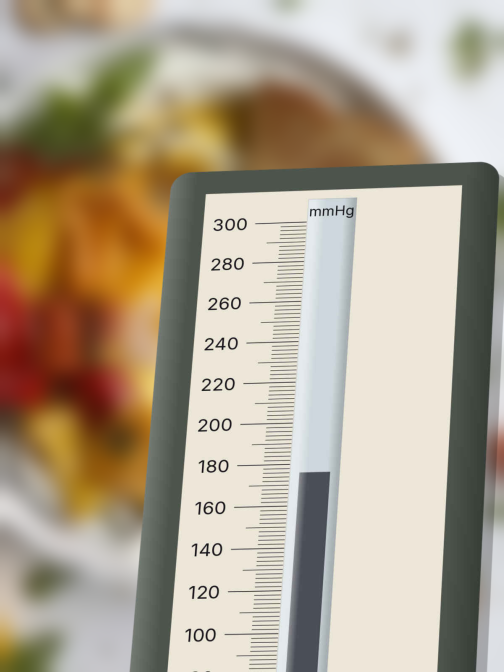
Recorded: 176 mmHg
